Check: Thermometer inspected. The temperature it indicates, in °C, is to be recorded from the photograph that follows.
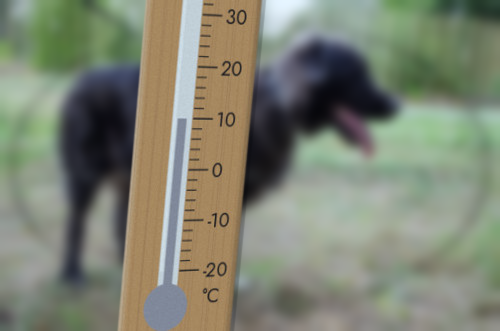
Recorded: 10 °C
